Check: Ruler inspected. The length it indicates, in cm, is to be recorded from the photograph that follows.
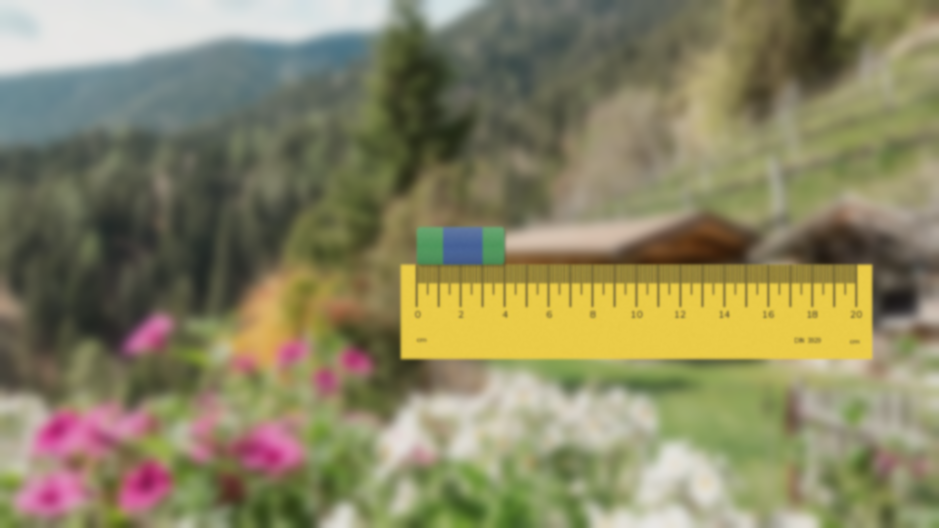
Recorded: 4 cm
